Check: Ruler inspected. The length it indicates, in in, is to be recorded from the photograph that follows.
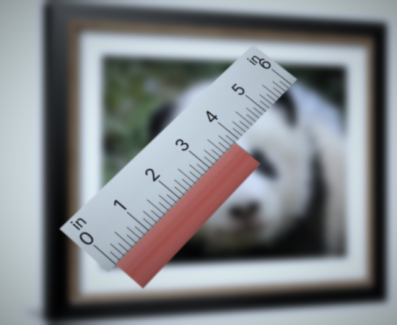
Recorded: 3.875 in
